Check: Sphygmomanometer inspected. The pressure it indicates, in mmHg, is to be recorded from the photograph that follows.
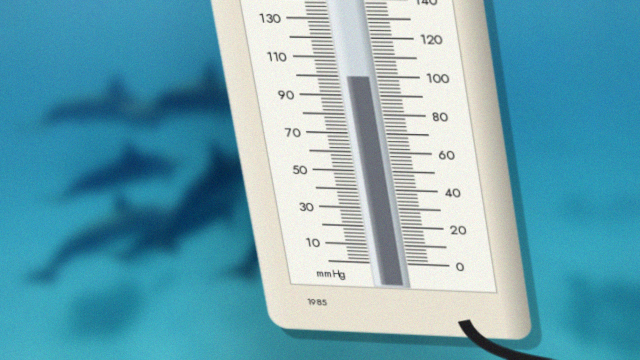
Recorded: 100 mmHg
